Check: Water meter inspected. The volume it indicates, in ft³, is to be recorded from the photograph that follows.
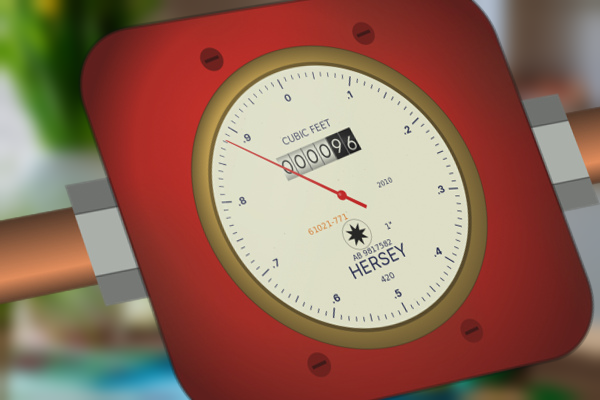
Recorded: 95.88 ft³
